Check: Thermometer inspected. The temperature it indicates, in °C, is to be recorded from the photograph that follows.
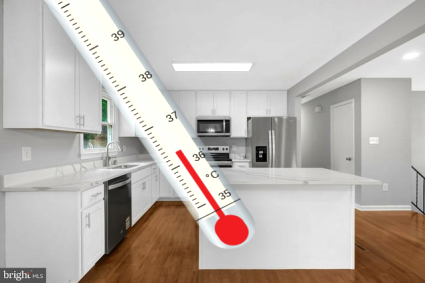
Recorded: 36.3 °C
